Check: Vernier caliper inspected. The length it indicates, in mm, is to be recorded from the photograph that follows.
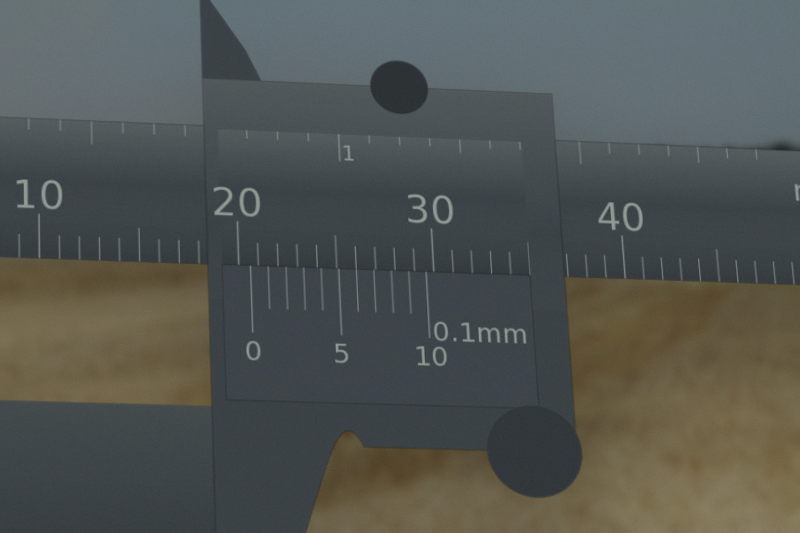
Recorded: 20.6 mm
